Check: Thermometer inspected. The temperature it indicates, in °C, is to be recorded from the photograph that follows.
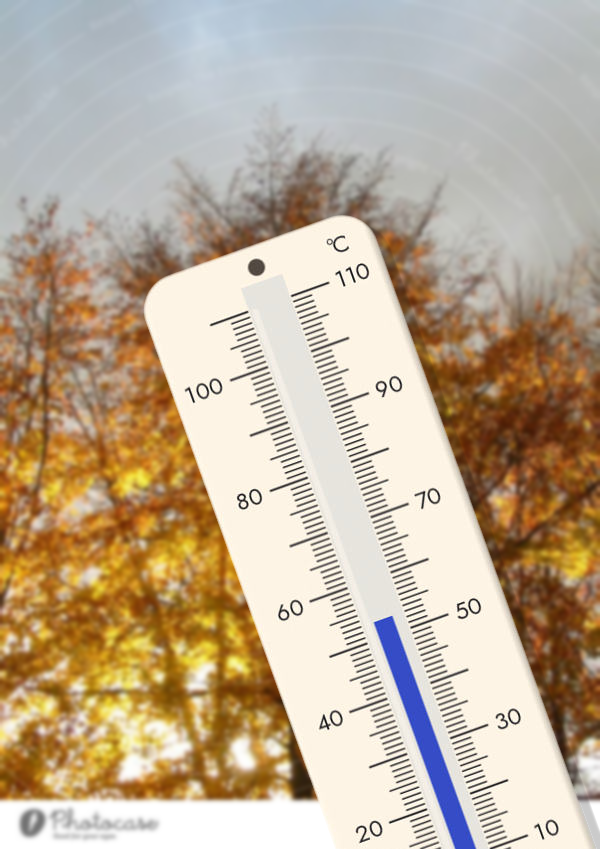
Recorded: 53 °C
